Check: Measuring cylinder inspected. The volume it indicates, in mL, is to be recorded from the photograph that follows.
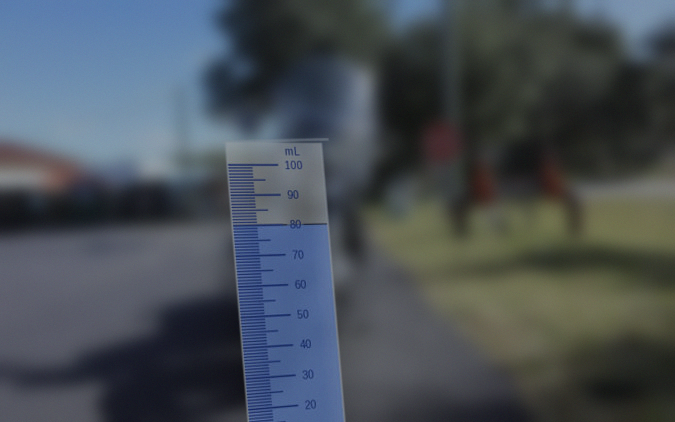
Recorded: 80 mL
